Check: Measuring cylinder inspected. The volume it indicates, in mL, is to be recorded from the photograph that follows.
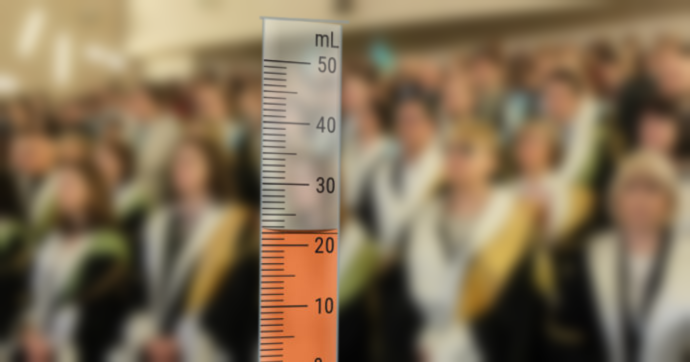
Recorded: 22 mL
